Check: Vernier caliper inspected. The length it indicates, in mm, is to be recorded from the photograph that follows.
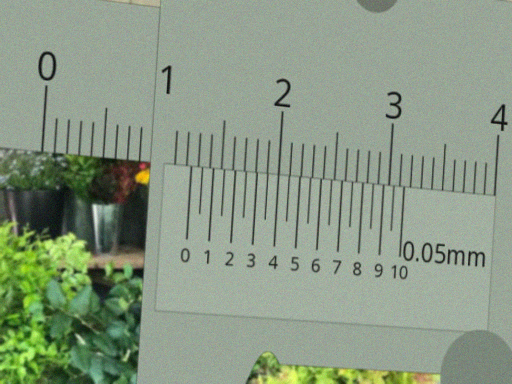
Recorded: 12.4 mm
